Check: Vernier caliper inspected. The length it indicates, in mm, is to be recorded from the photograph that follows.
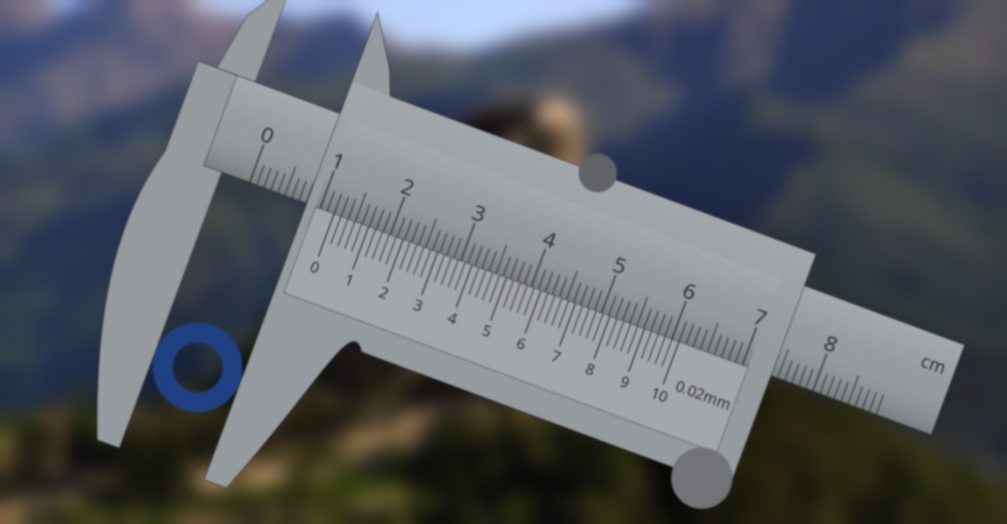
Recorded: 12.0 mm
